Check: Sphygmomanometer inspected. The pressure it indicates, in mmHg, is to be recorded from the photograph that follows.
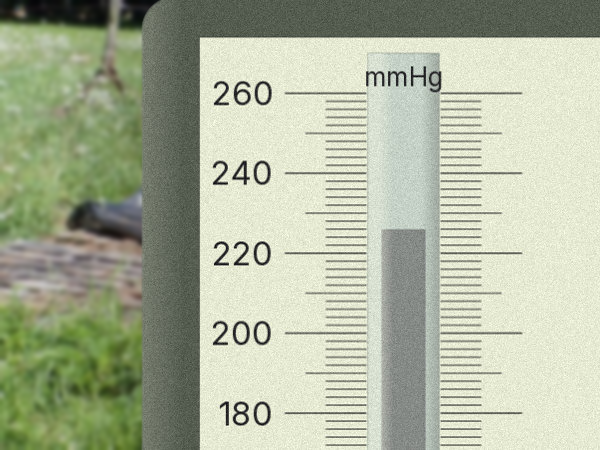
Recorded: 226 mmHg
